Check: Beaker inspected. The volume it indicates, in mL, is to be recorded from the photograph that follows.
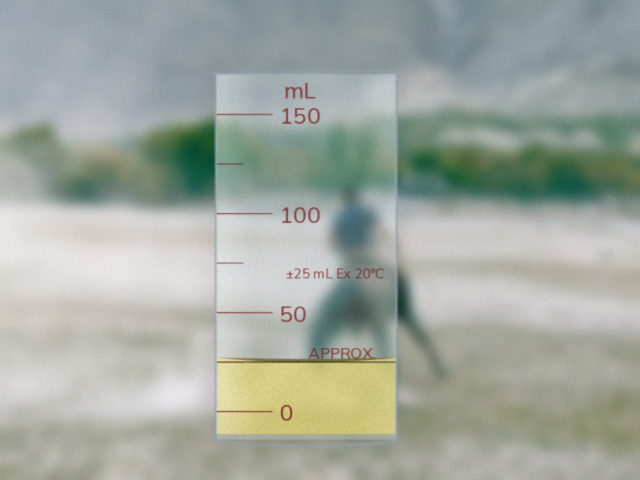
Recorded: 25 mL
